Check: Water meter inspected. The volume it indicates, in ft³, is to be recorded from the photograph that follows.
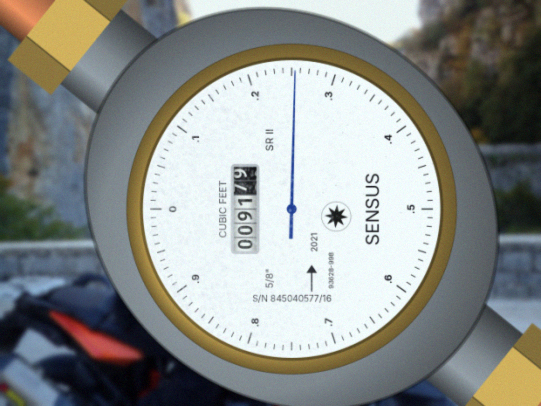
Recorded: 9179.25 ft³
